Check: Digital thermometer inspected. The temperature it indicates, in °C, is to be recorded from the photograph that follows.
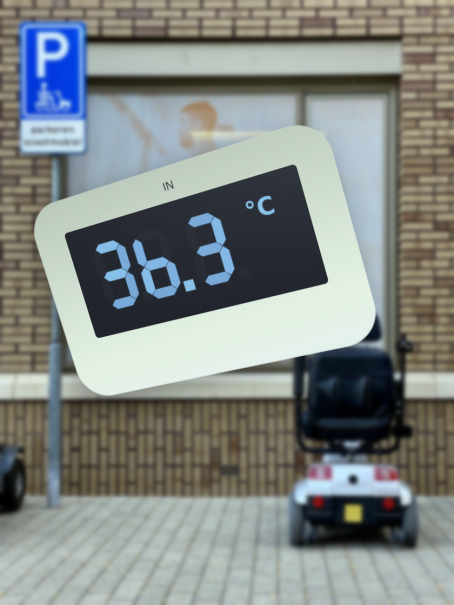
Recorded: 36.3 °C
